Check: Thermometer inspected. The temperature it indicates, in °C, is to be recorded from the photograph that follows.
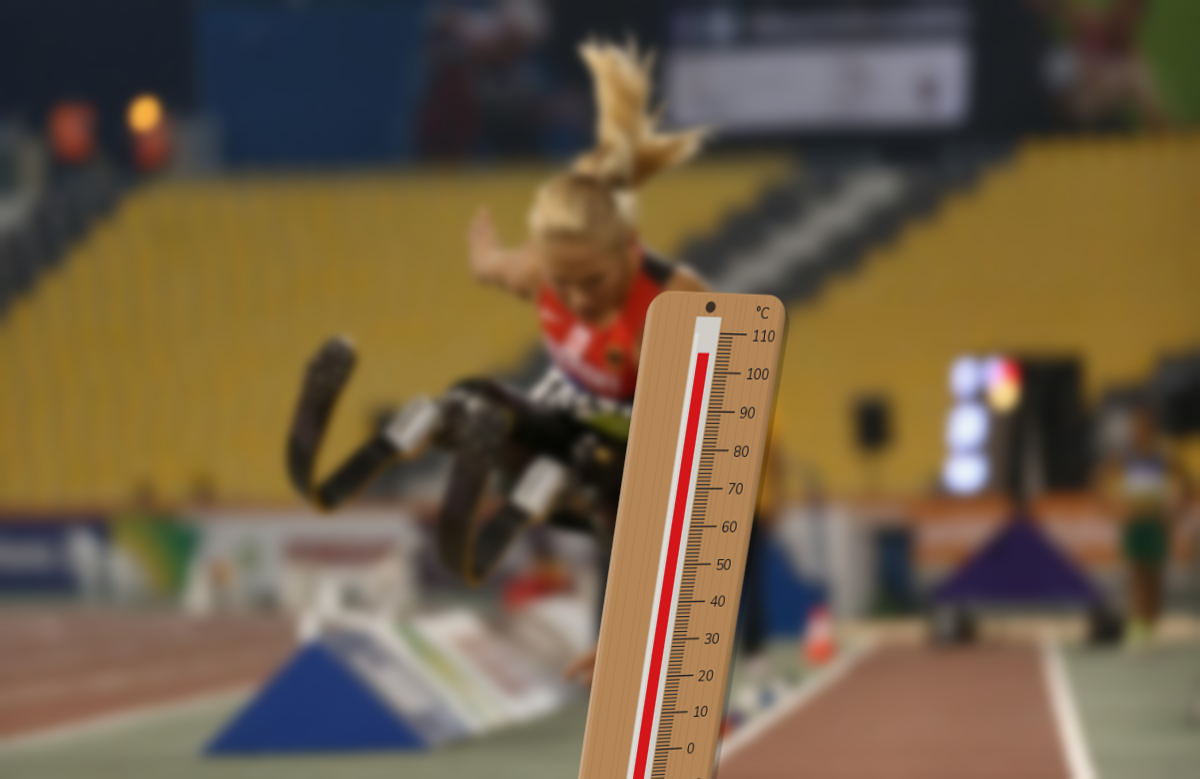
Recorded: 105 °C
